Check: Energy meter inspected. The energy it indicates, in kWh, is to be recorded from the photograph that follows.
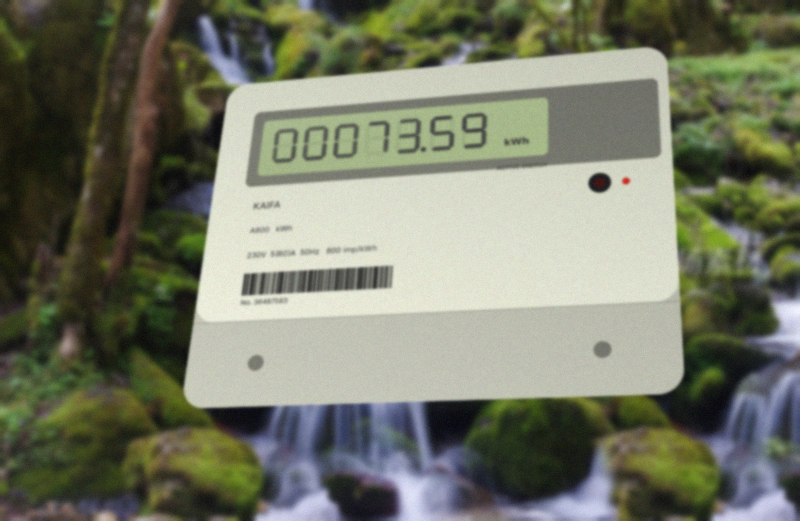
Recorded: 73.59 kWh
